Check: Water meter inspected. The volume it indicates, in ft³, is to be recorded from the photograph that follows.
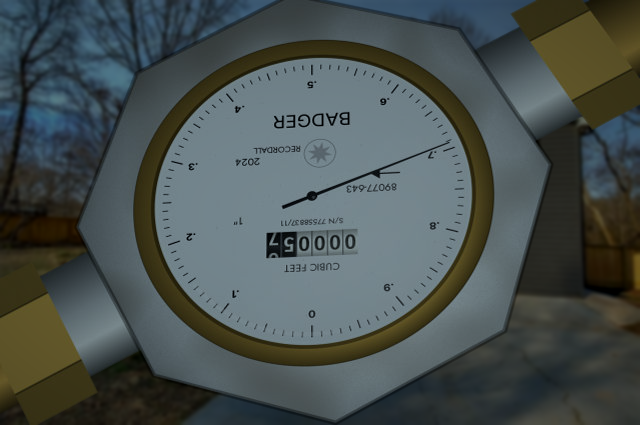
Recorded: 56.69 ft³
